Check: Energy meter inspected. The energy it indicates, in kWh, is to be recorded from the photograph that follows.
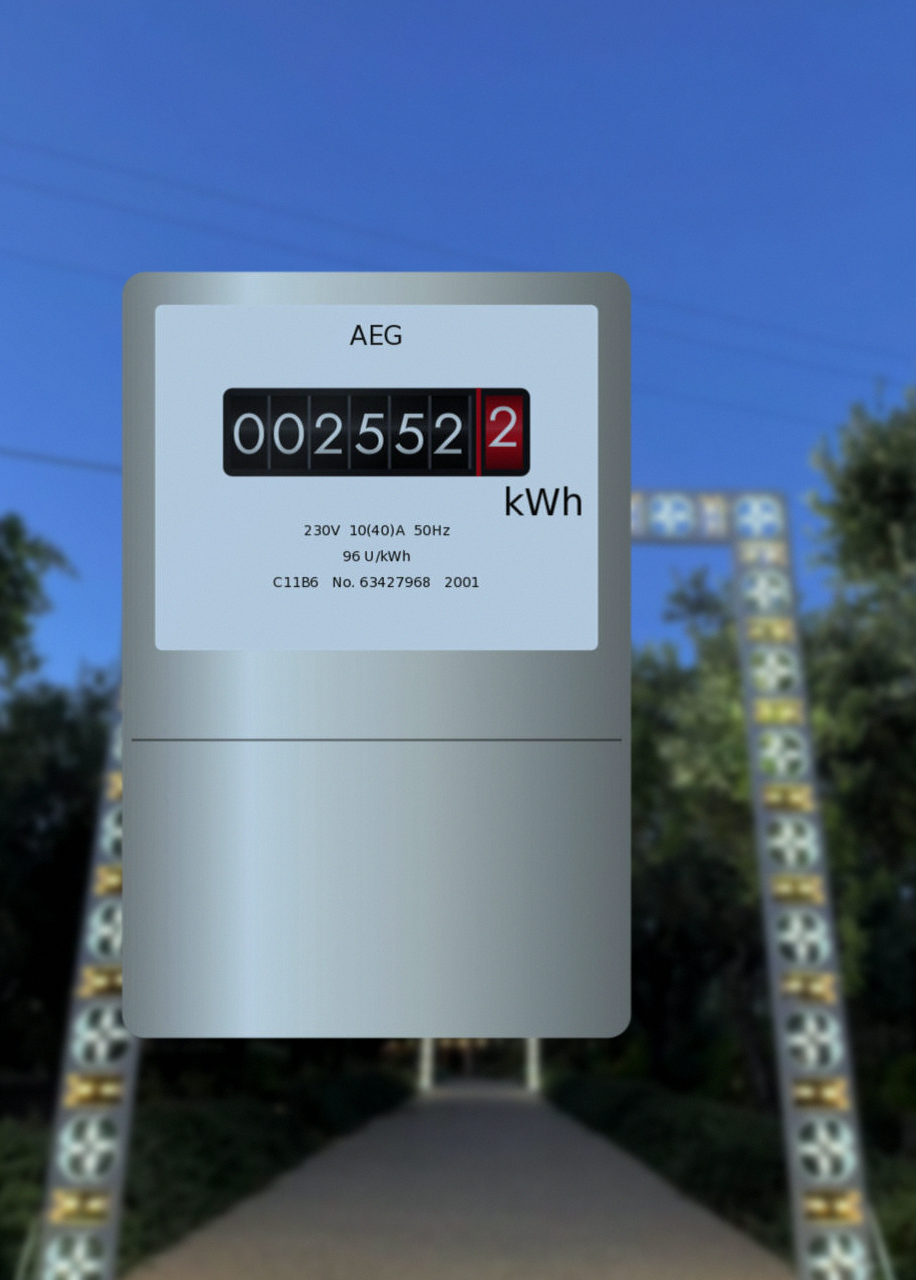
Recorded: 2552.2 kWh
